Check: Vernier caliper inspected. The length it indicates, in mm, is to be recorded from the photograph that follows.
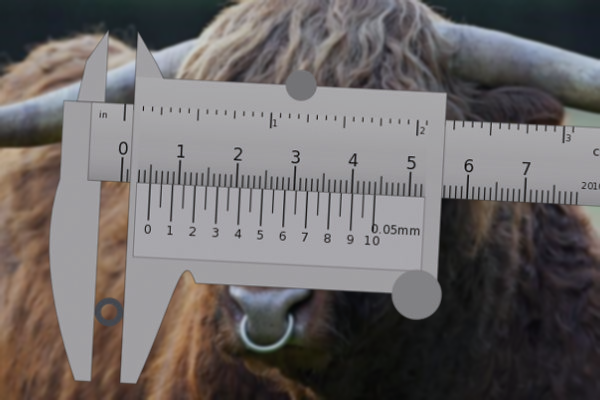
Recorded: 5.0 mm
